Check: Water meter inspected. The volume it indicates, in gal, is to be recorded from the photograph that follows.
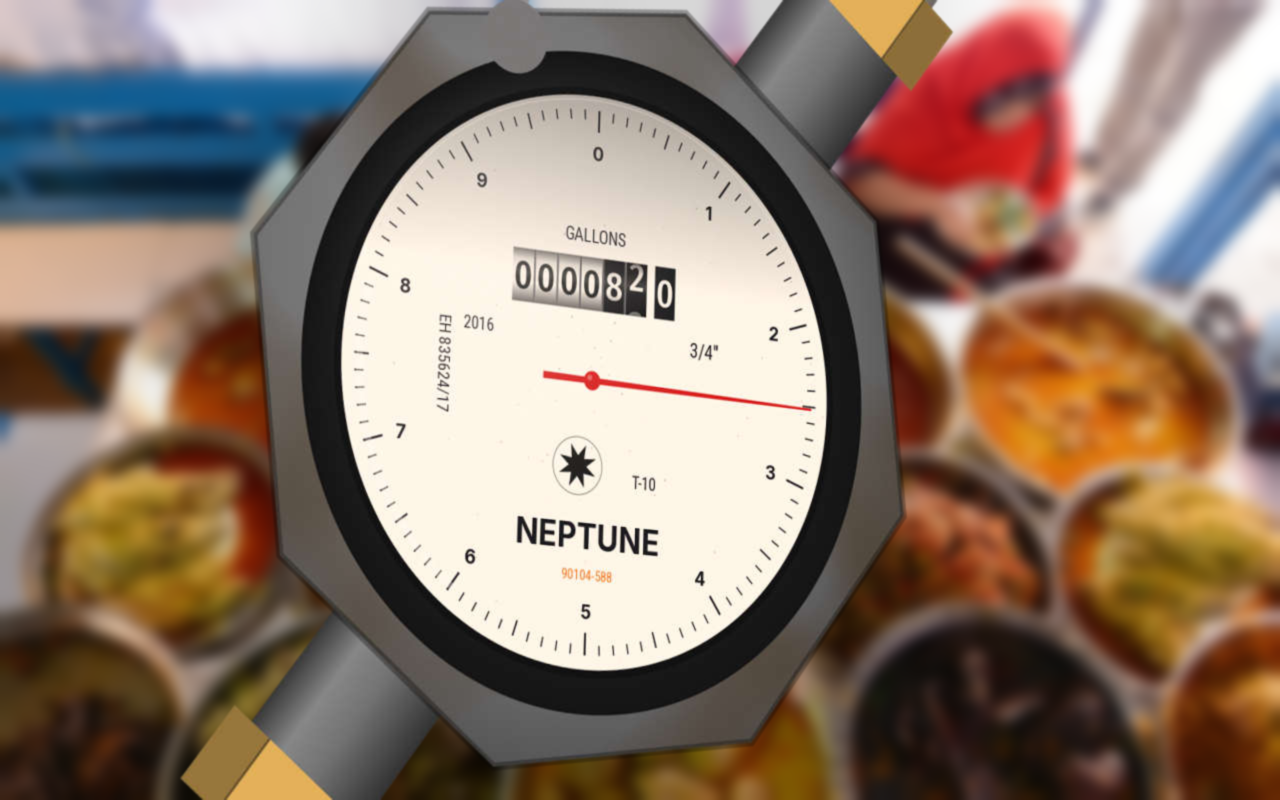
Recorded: 822.5 gal
